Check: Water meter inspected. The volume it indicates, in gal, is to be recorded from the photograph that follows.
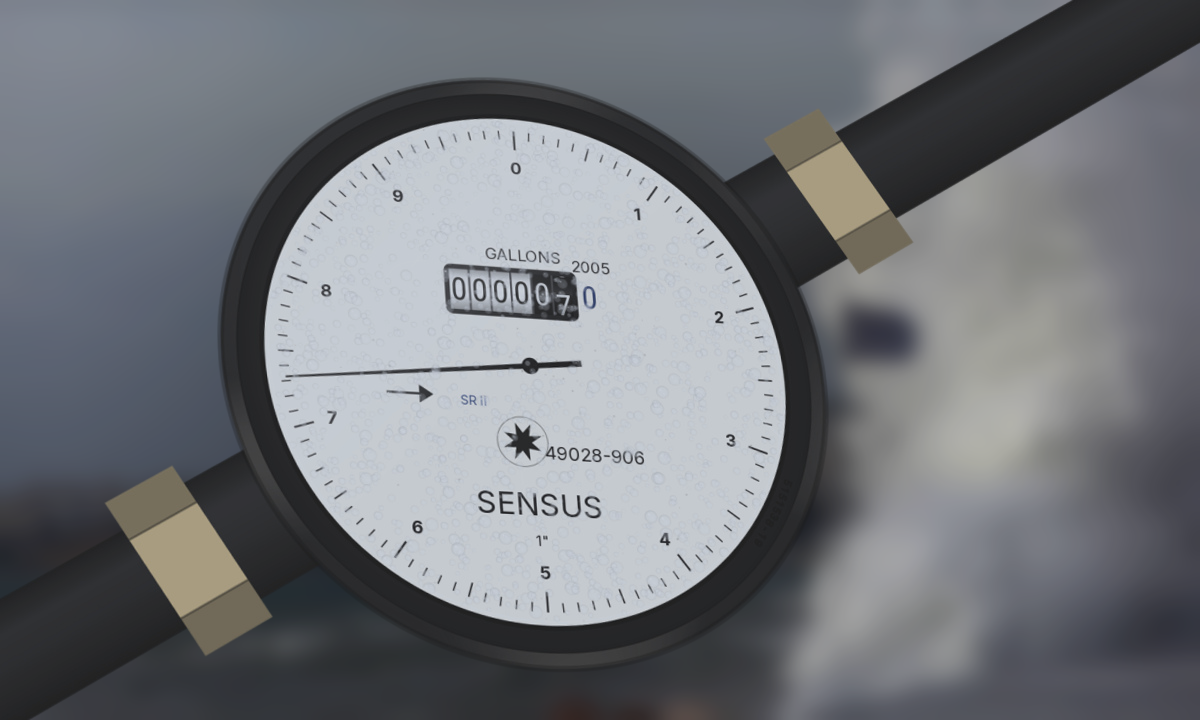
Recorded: 67.3 gal
